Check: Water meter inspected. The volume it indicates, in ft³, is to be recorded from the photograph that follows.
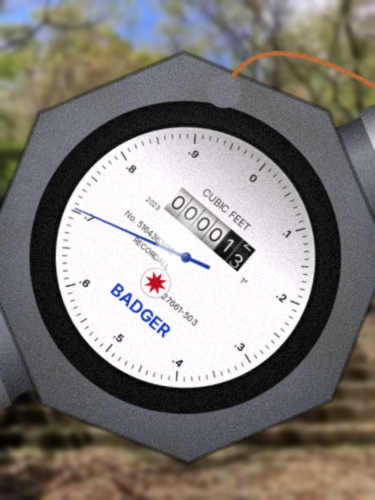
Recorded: 12.70 ft³
